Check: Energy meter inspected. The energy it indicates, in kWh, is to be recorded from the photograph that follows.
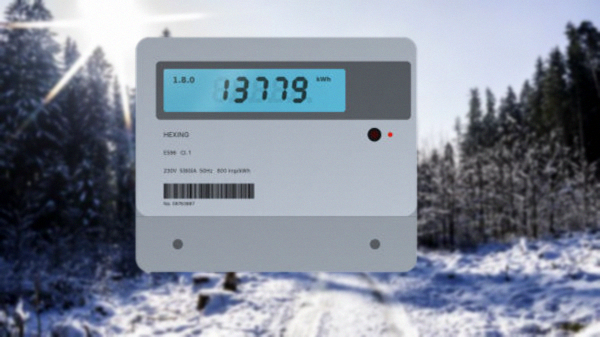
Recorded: 13779 kWh
